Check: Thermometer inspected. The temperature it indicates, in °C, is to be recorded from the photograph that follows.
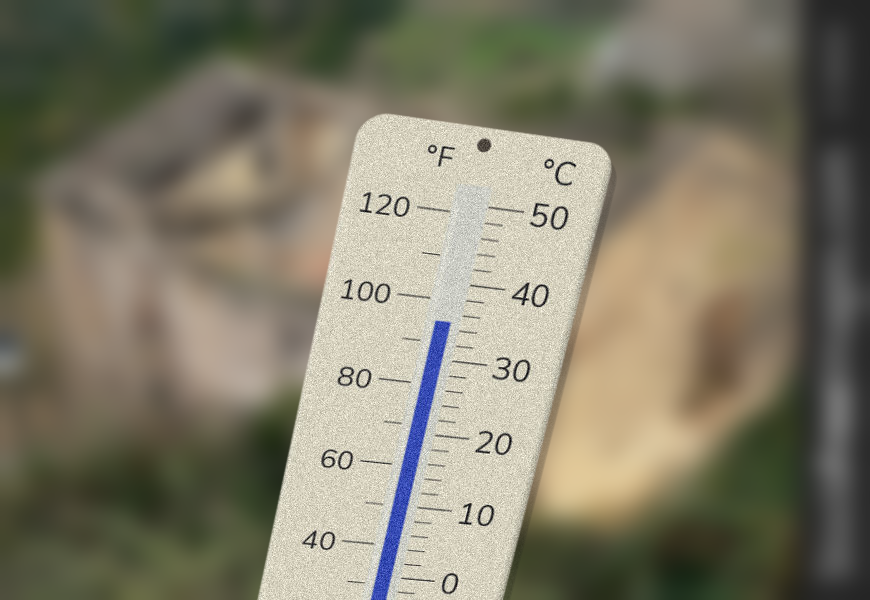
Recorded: 35 °C
